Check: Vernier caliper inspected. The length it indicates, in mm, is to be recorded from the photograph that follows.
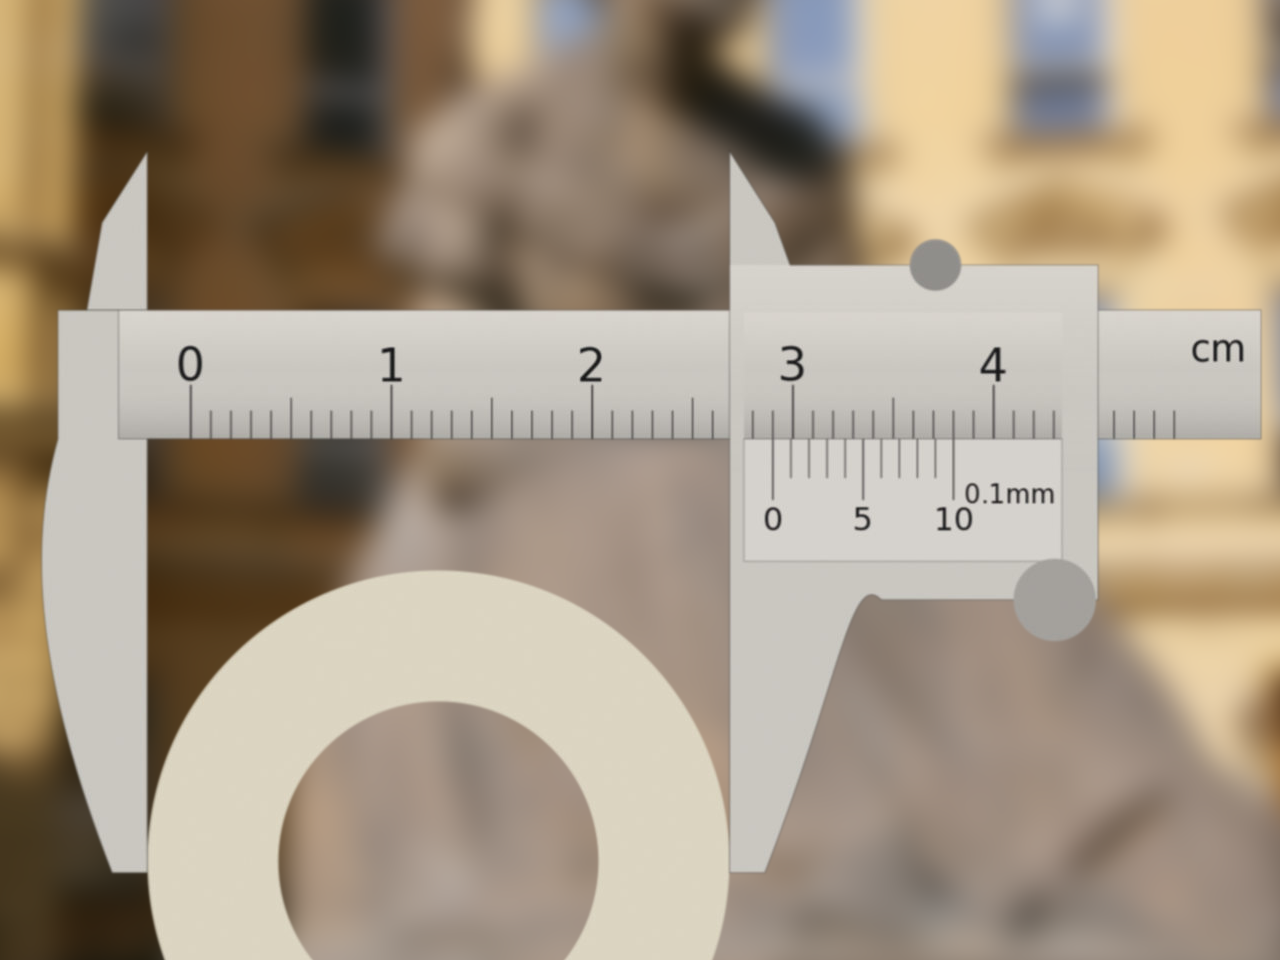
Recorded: 29.0 mm
